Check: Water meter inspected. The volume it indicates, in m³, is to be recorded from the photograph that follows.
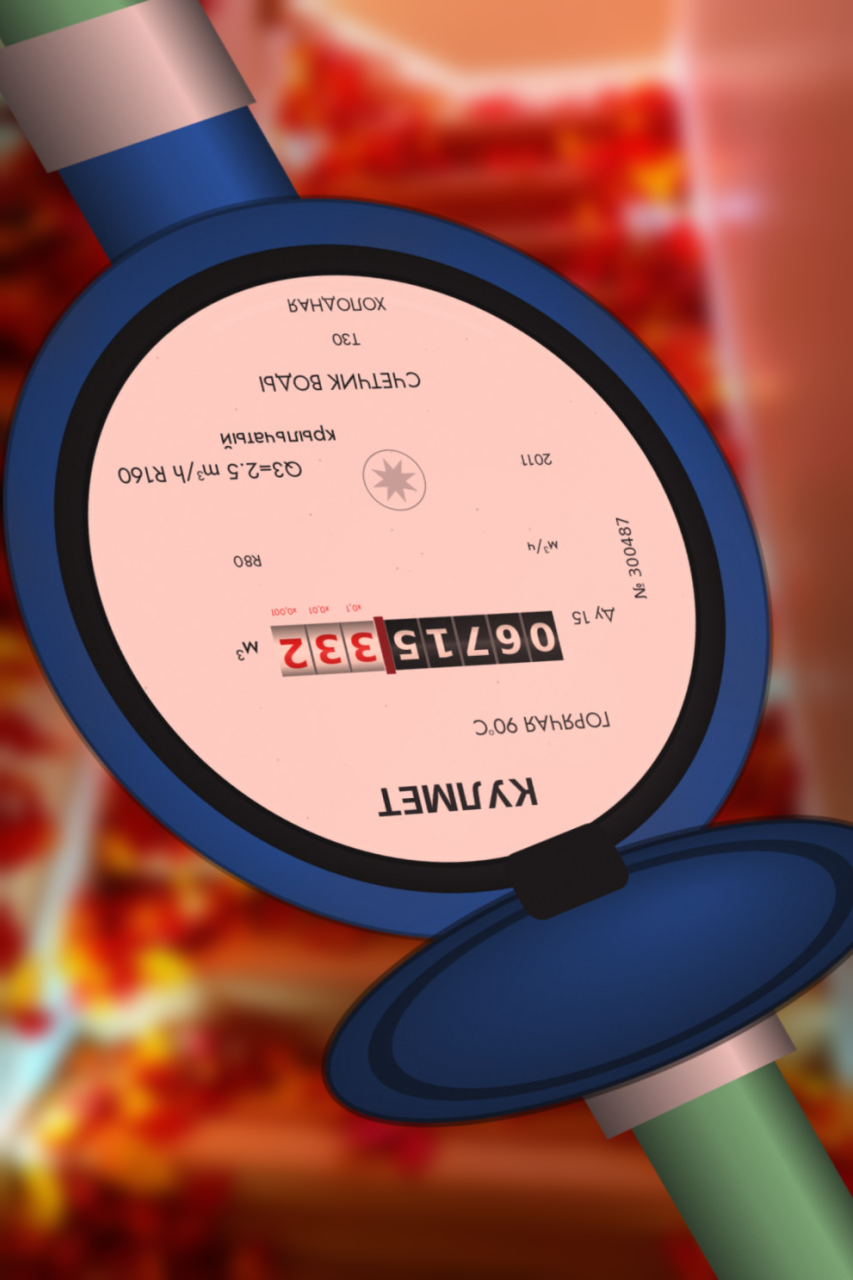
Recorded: 6715.332 m³
